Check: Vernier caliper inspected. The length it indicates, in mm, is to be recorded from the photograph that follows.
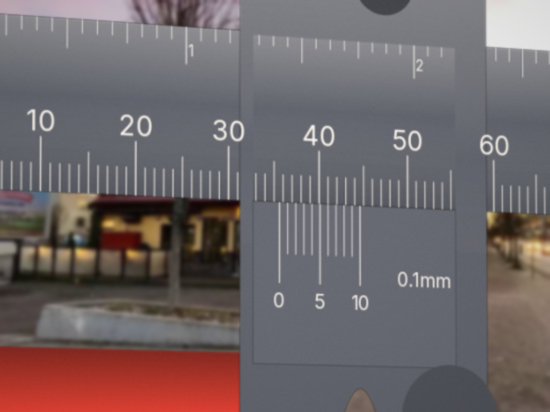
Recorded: 35.6 mm
